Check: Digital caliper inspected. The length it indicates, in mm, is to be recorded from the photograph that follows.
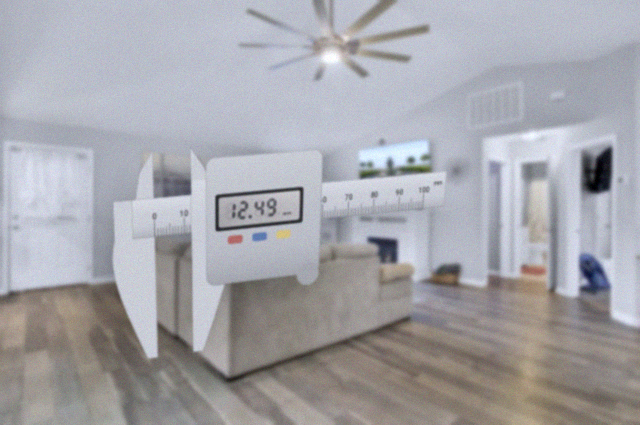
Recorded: 12.49 mm
